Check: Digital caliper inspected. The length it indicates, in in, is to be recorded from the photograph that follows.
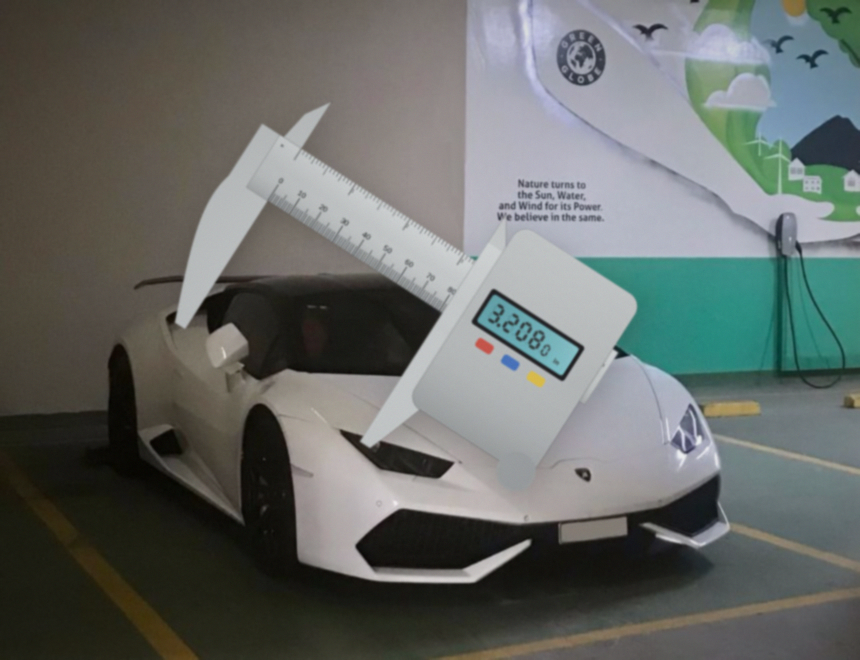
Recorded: 3.2080 in
